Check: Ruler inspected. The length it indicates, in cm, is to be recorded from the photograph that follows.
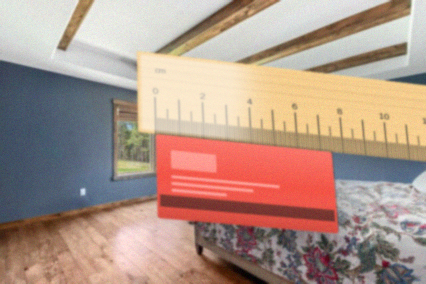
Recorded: 7.5 cm
